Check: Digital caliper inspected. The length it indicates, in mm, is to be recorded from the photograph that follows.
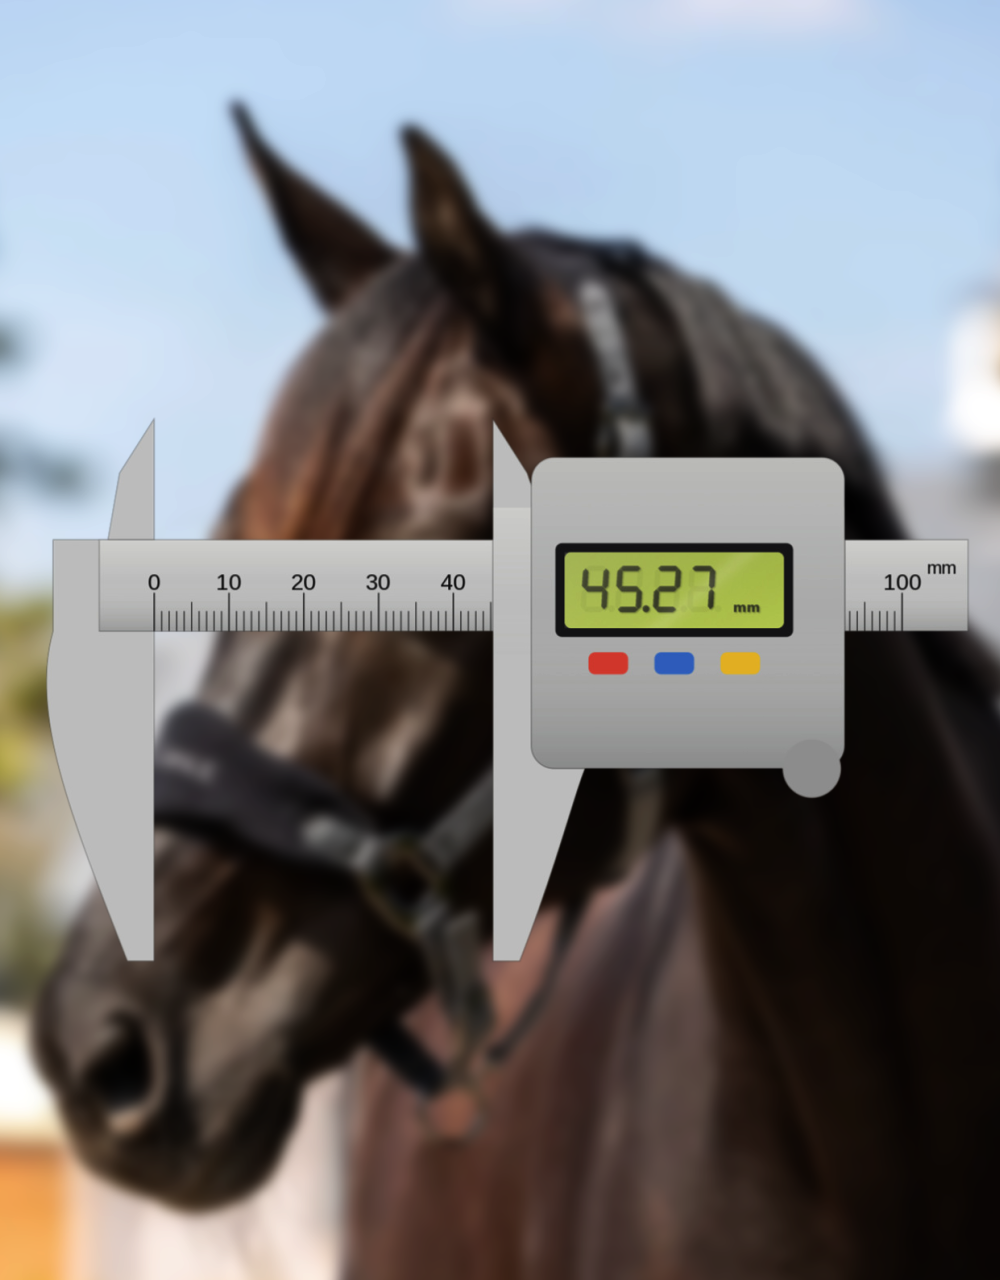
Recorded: 45.27 mm
